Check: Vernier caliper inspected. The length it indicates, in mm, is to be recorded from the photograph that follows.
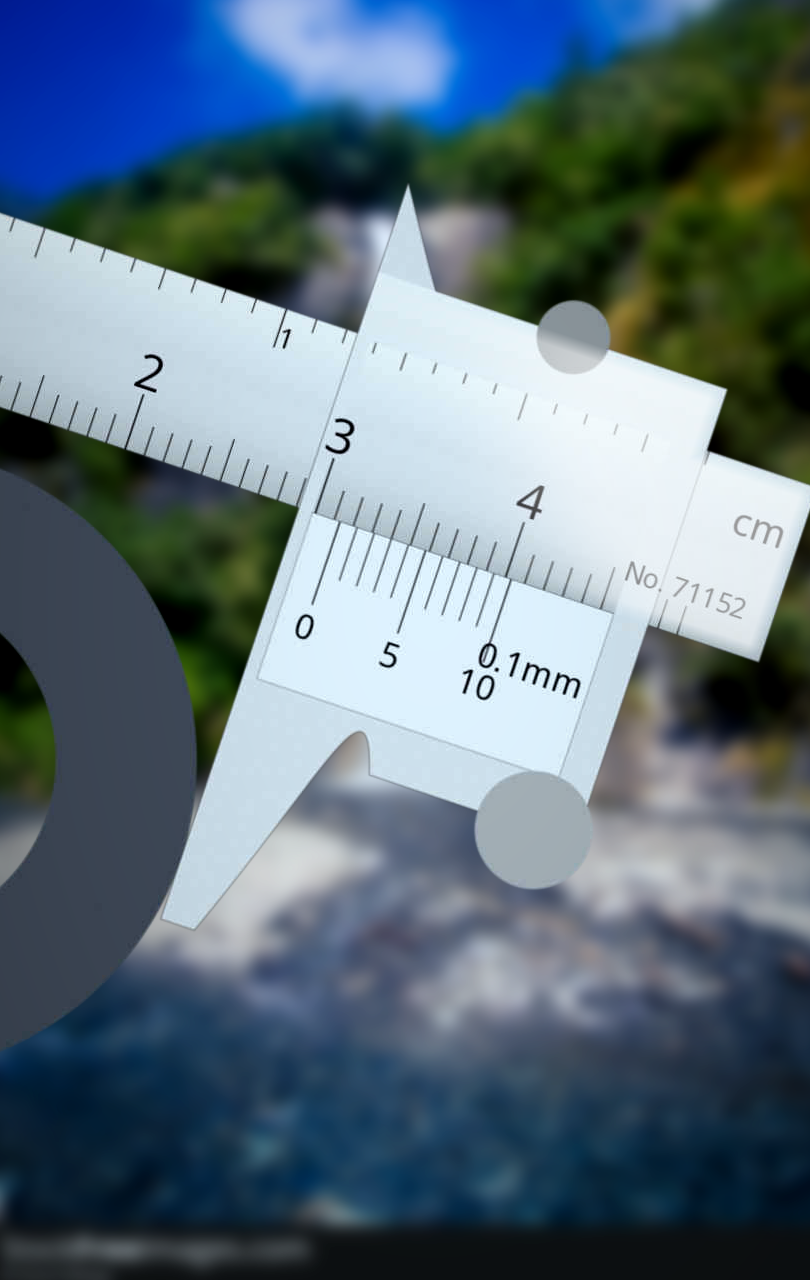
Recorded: 31.3 mm
